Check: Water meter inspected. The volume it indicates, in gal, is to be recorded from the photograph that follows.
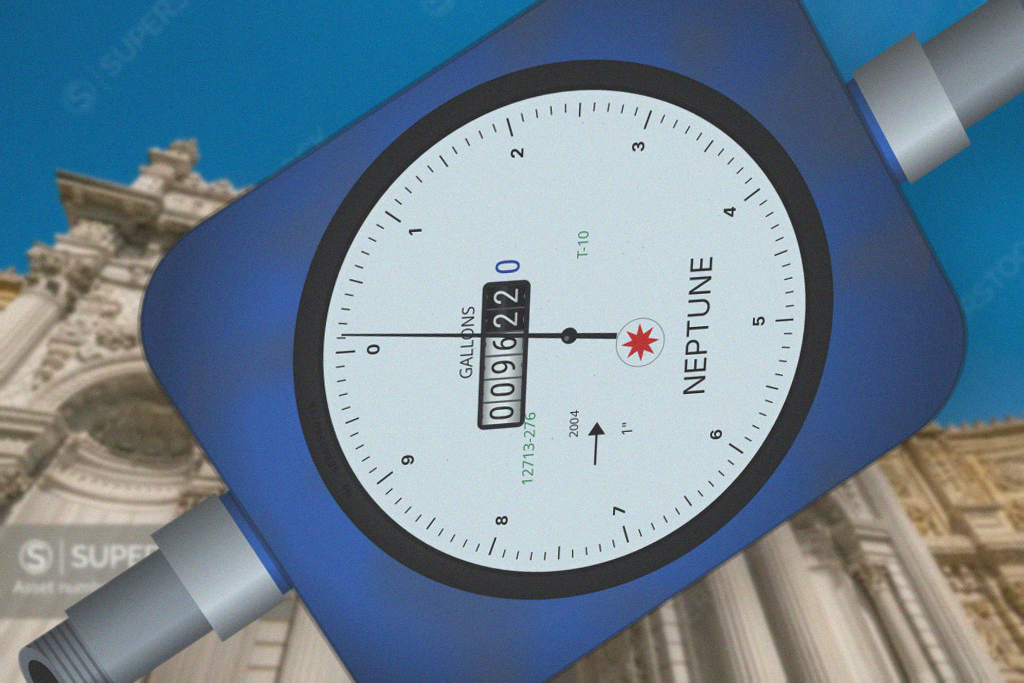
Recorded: 96220.1 gal
